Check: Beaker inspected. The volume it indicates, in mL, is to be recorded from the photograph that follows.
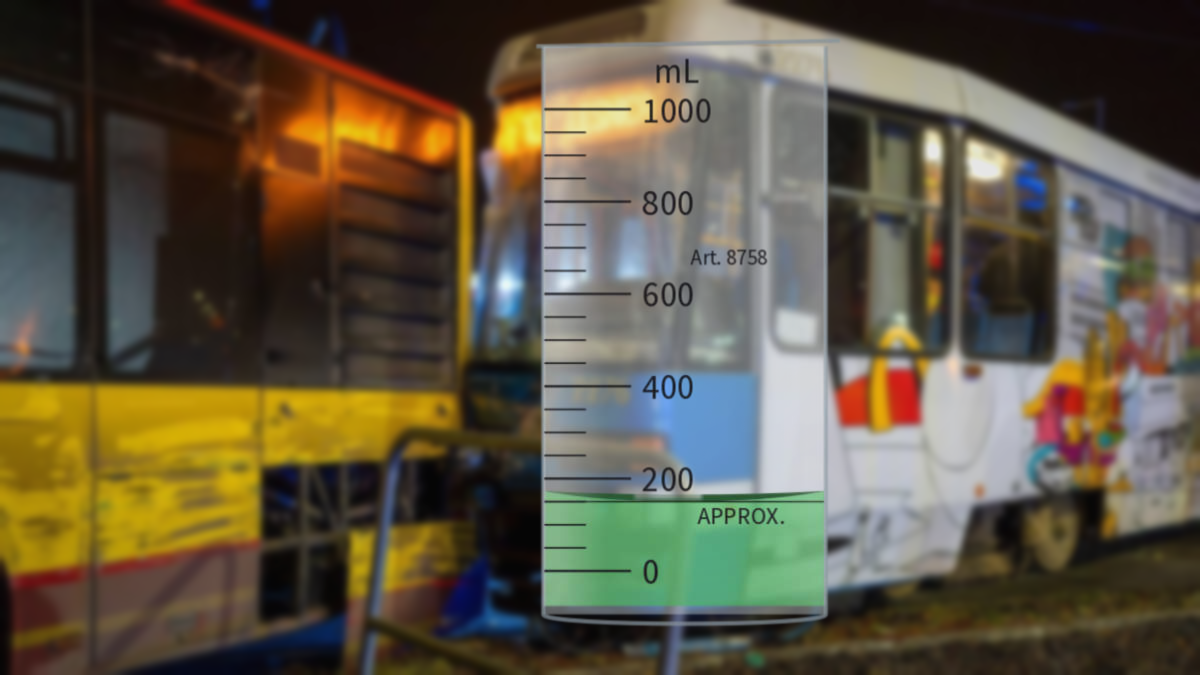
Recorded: 150 mL
